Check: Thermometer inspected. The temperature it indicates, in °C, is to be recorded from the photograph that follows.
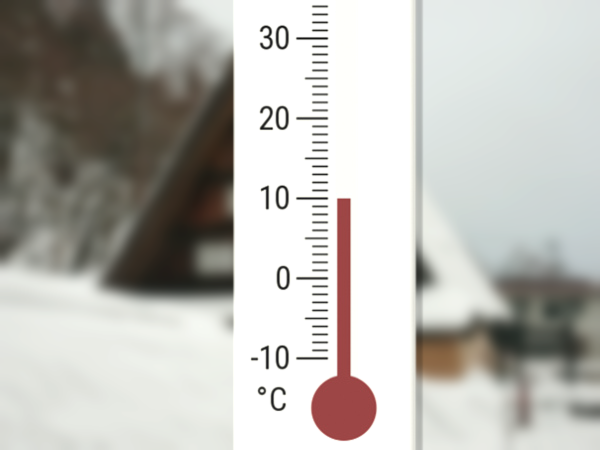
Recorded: 10 °C
